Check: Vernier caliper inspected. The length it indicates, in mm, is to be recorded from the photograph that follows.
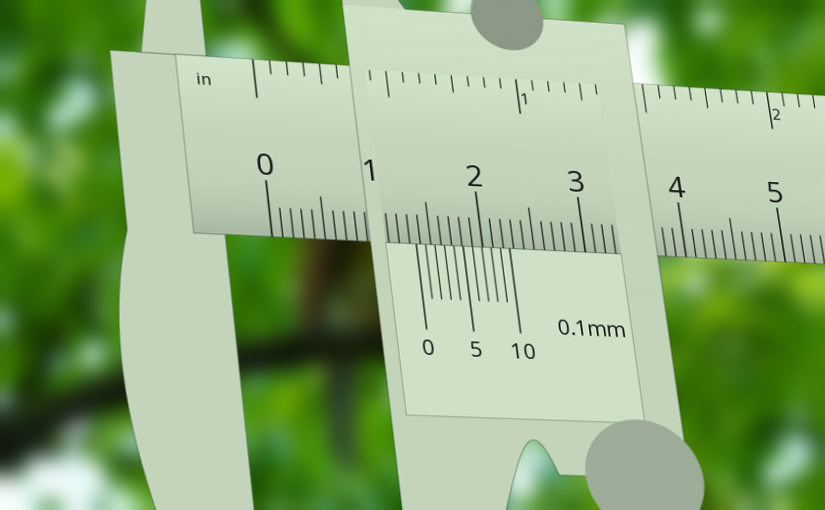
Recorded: 13.6 mm
